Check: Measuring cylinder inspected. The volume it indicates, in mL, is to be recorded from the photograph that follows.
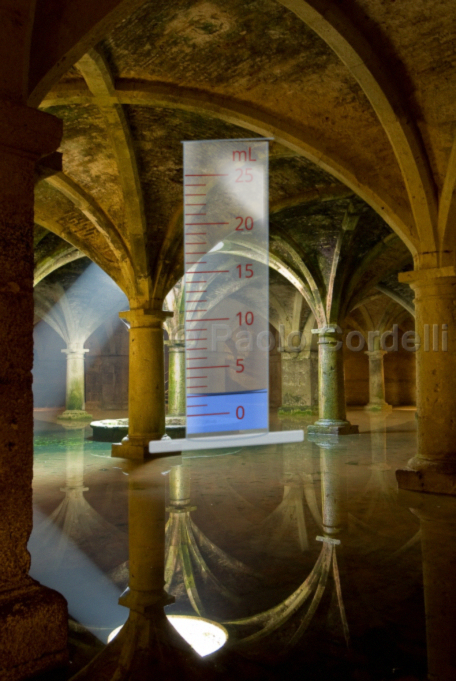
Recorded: 2 mL
